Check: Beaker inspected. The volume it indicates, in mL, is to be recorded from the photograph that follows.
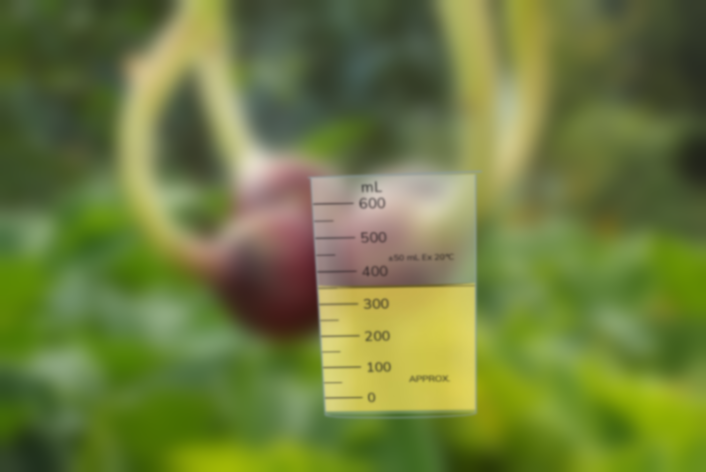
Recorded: 350 mL
